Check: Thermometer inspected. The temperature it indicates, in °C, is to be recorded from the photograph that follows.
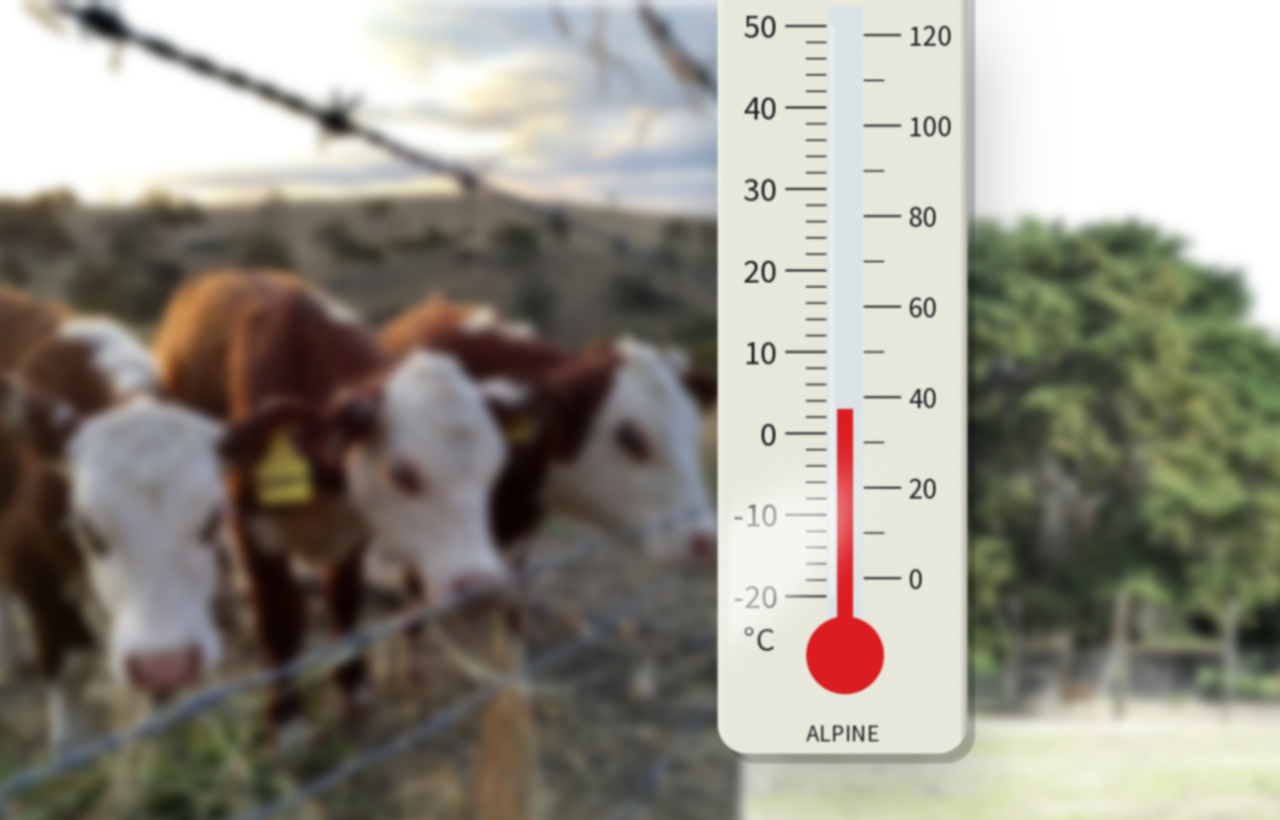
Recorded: 3 °C
